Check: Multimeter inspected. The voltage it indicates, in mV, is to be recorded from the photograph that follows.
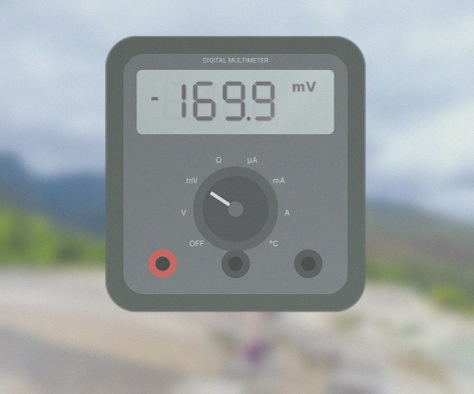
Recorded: -169.9 mV
